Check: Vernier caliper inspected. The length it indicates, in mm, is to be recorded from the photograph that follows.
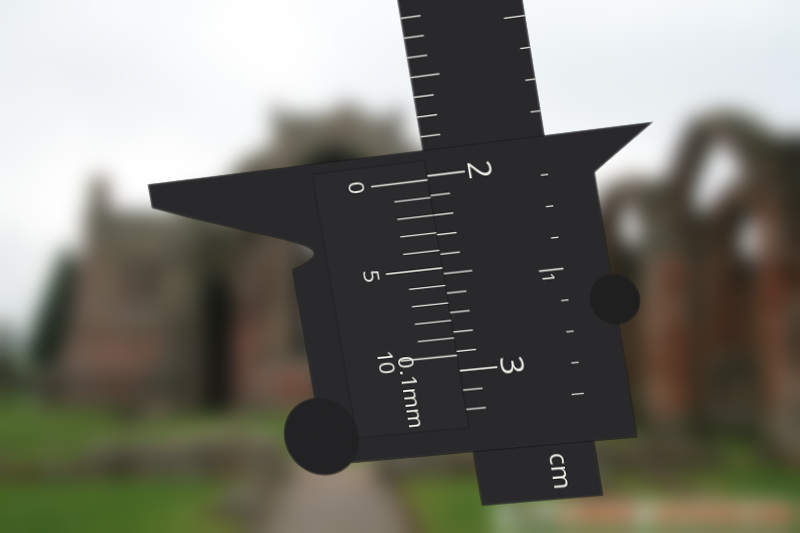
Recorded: 20.2 mm
